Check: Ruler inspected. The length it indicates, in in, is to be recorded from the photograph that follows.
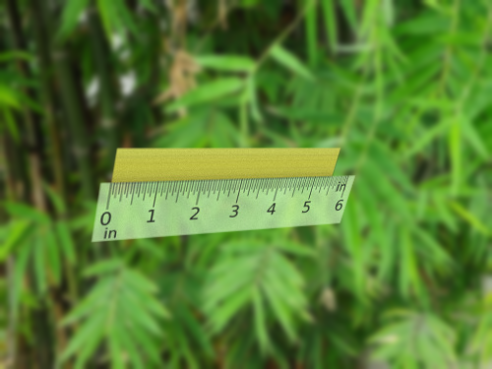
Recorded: 5.5 in
